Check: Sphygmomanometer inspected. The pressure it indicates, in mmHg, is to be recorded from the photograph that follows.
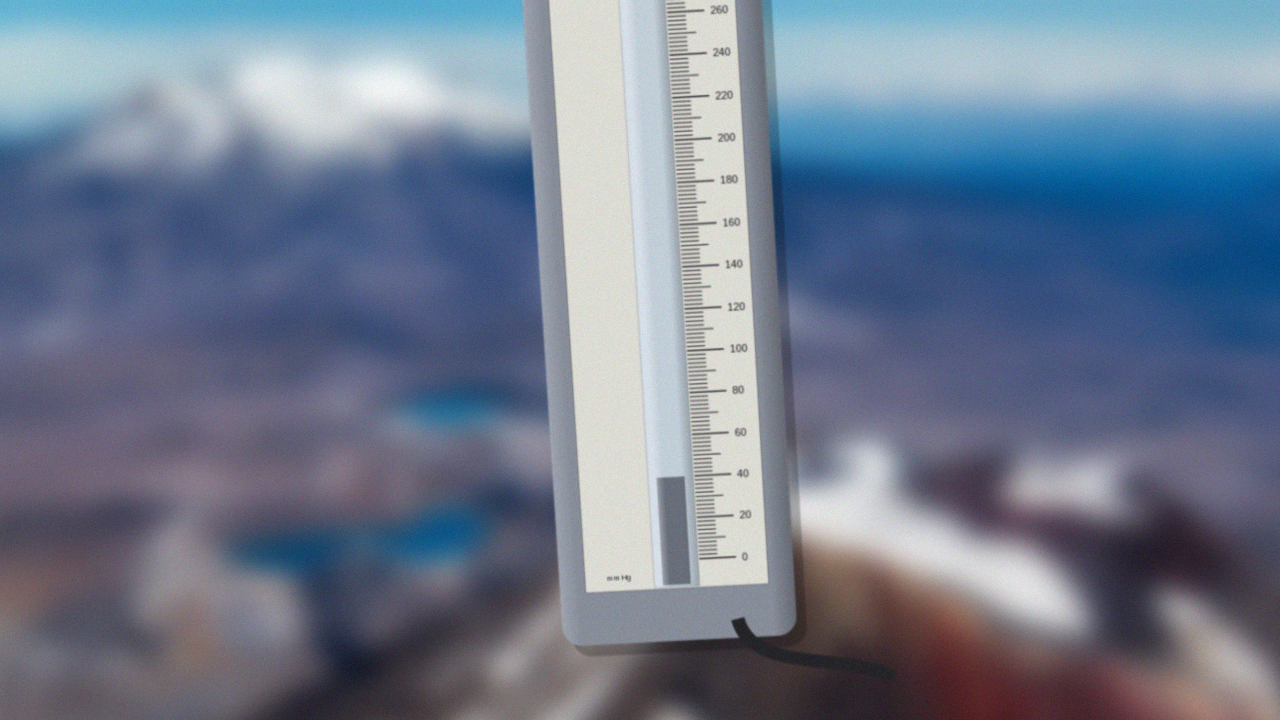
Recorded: 40 mmHg
